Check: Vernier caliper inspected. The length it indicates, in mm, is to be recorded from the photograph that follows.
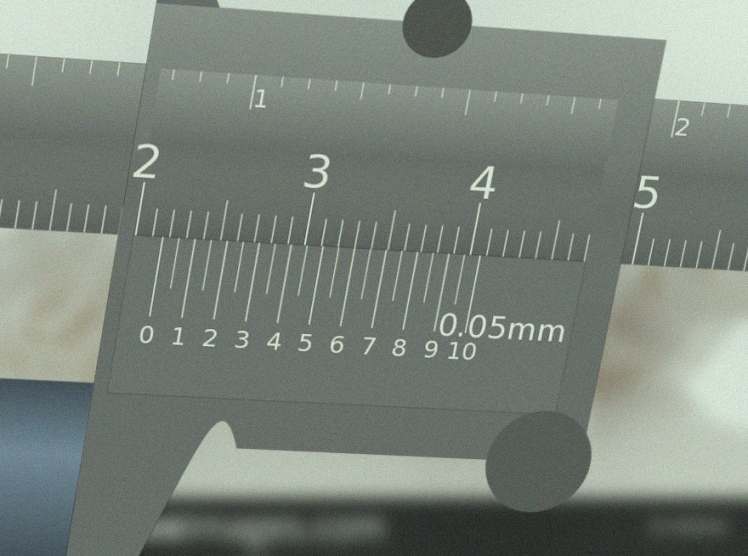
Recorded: 21.6 mm
